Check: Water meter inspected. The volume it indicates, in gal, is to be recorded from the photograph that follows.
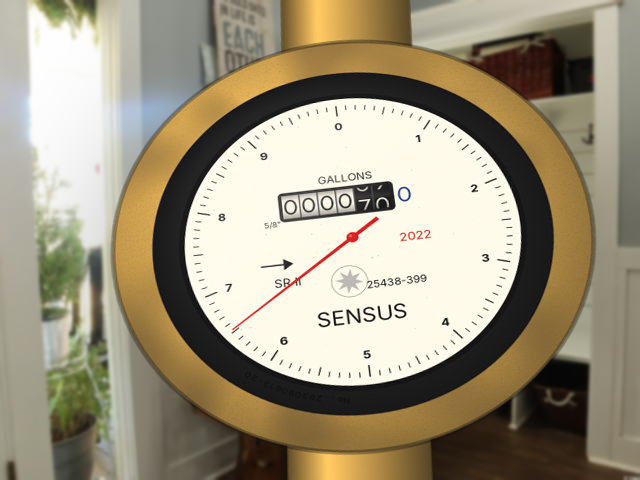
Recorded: 696.5 gal
